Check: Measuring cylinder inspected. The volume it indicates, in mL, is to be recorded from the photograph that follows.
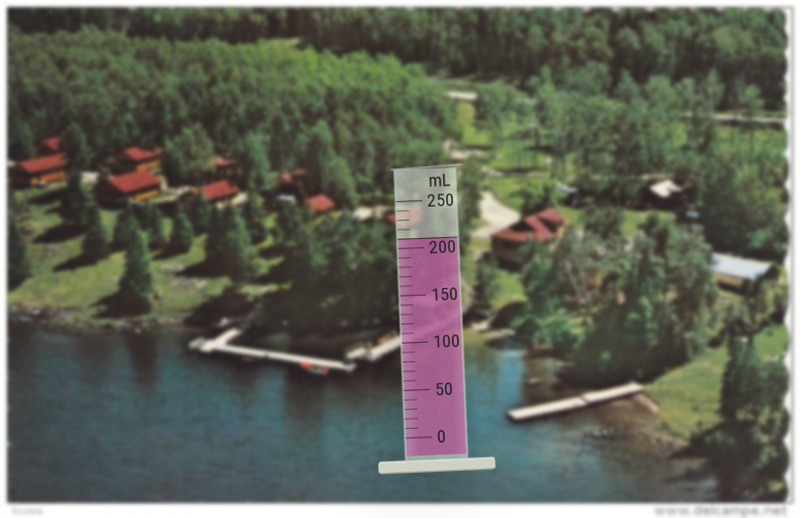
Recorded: 210 mL
